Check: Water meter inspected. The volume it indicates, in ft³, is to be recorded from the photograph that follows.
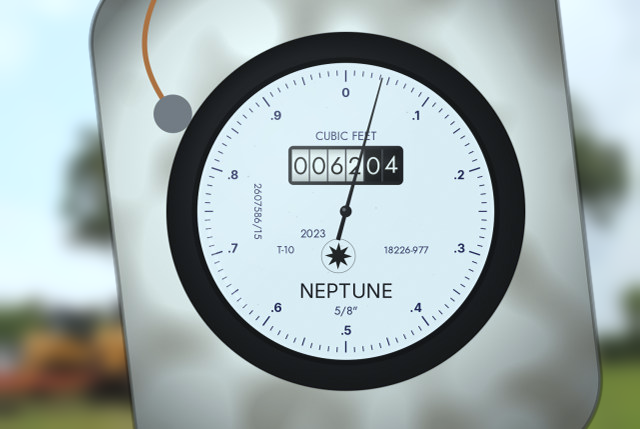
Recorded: 6204.04 ft³
